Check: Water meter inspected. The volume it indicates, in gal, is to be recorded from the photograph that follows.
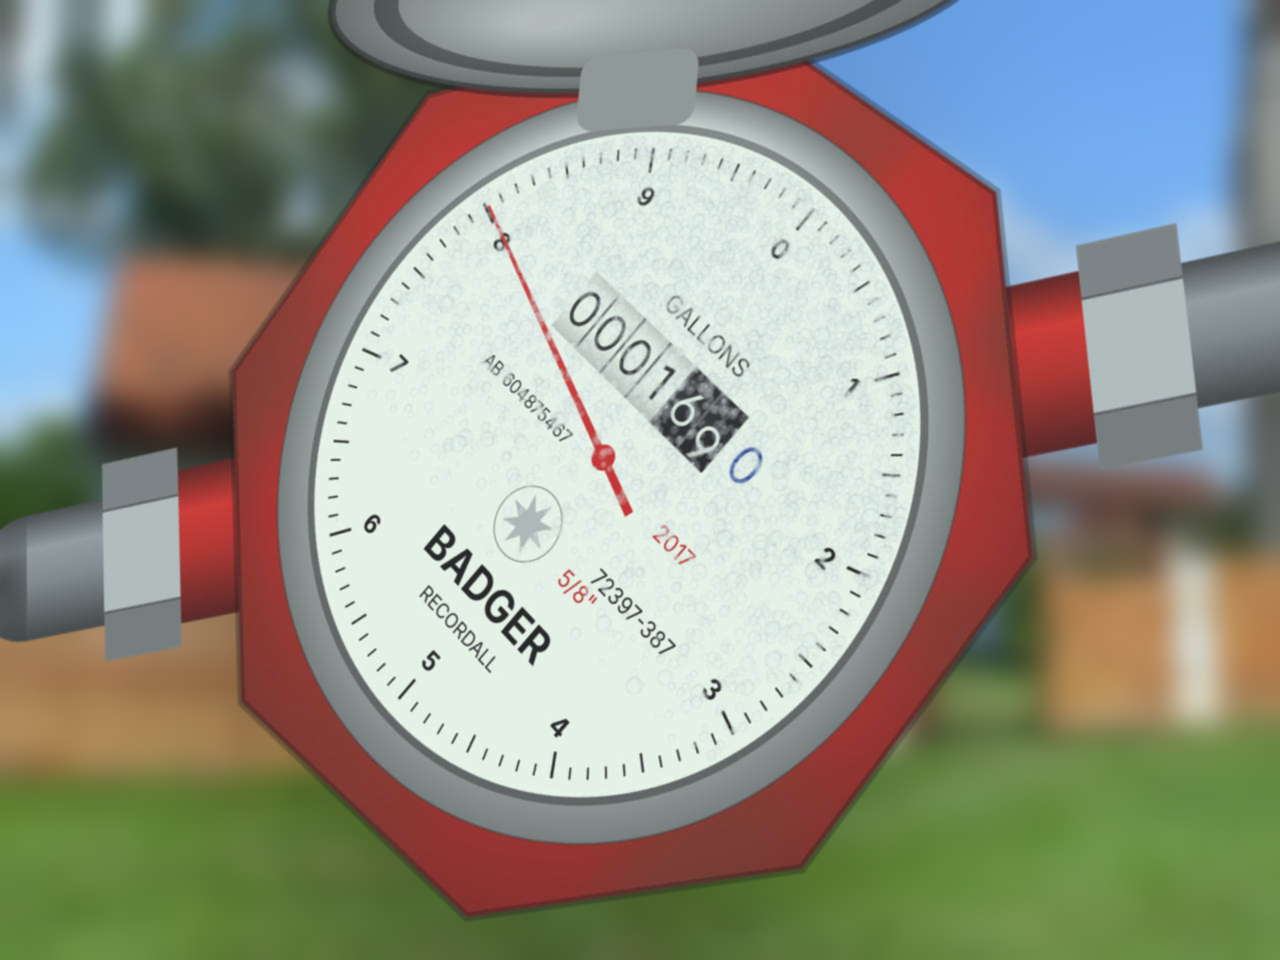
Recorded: 1688.0 gal
